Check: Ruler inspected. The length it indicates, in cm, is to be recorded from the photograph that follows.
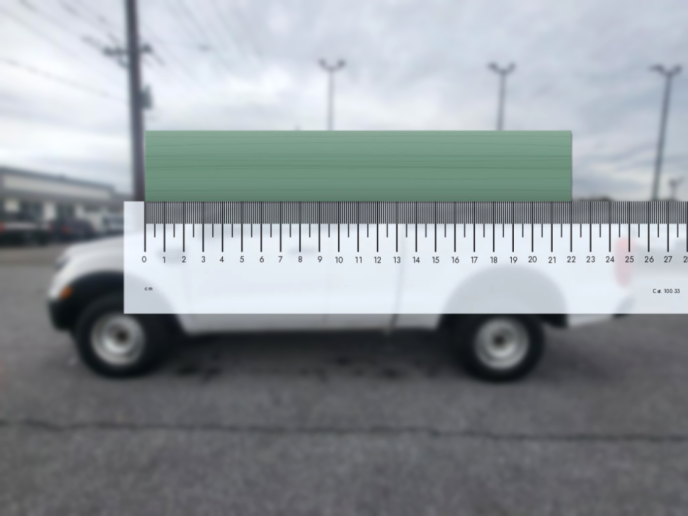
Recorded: 22 cm
